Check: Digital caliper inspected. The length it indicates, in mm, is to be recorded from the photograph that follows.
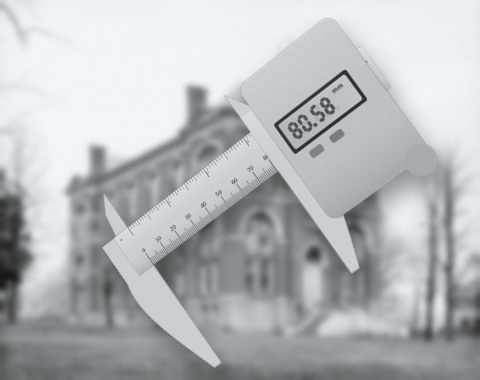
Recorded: 80.58 mm
